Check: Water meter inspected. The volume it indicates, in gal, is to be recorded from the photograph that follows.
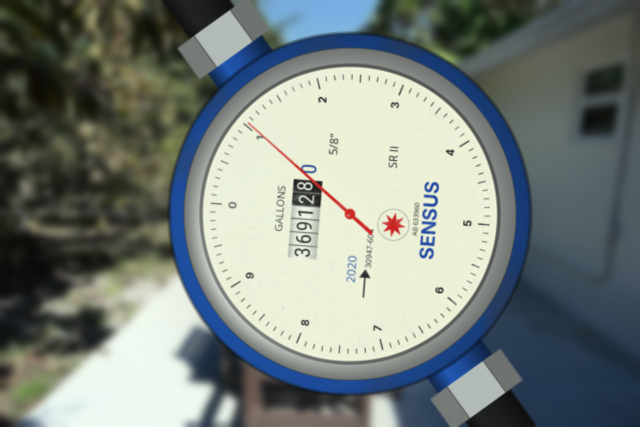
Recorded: 3691281.0 gal
